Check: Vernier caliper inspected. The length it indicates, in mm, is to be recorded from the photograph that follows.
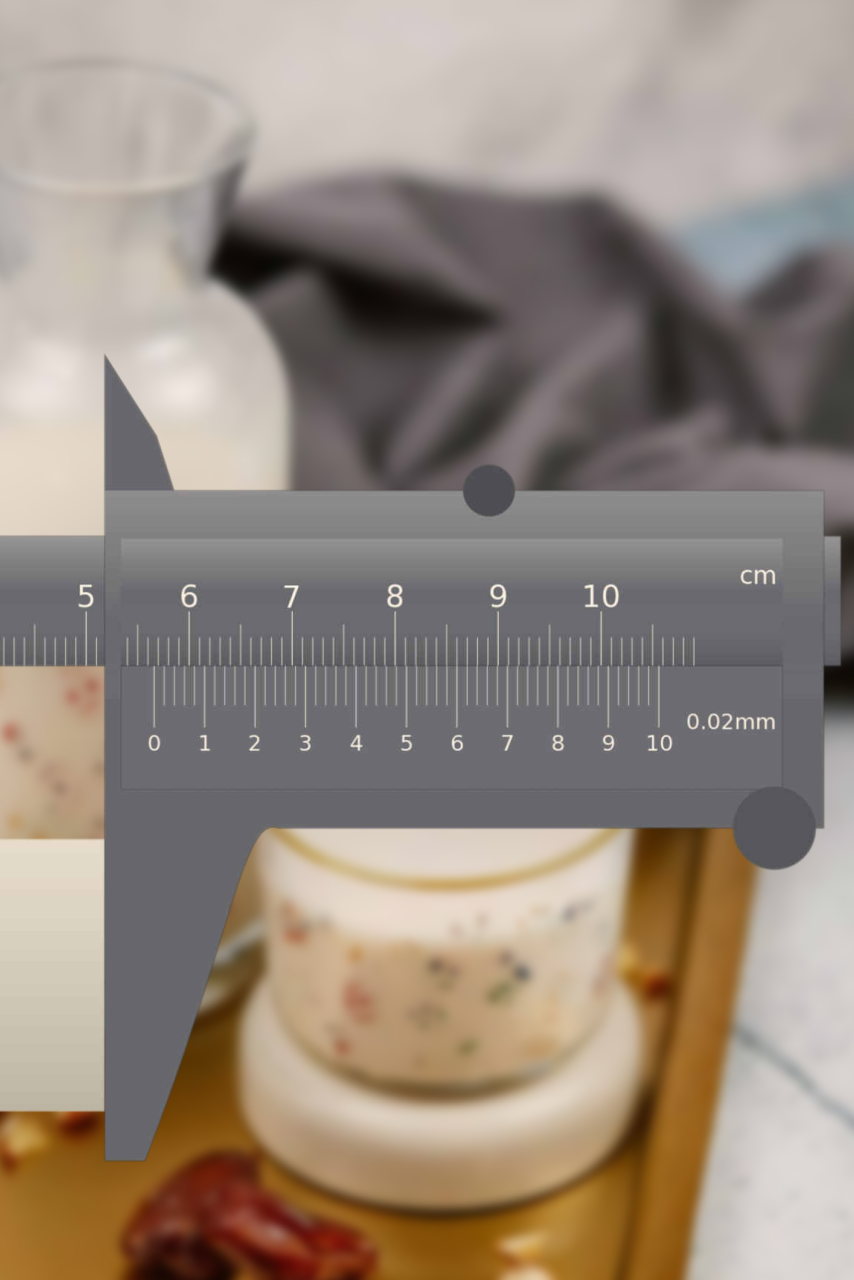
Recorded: 56.6 mm
